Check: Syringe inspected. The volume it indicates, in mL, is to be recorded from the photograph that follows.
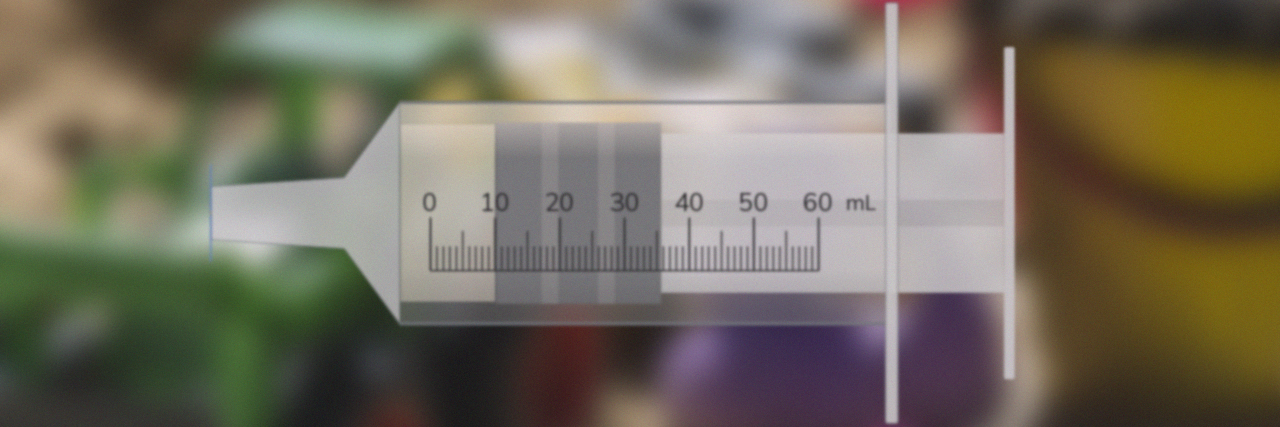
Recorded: 10 mL
